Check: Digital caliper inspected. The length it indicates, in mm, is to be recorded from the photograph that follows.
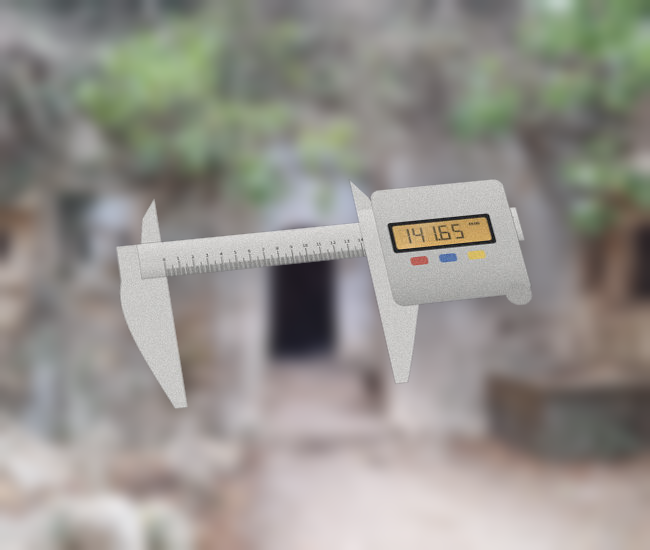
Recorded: 141.65 mm
